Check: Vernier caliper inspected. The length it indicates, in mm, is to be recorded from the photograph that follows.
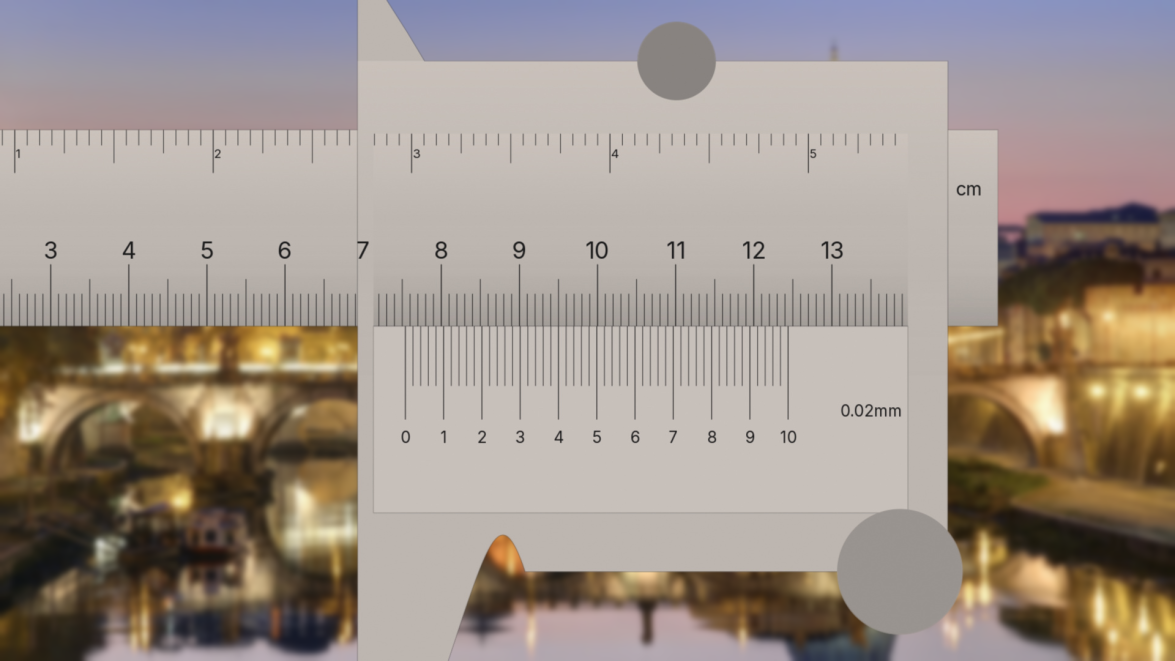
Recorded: 75.4 mm
